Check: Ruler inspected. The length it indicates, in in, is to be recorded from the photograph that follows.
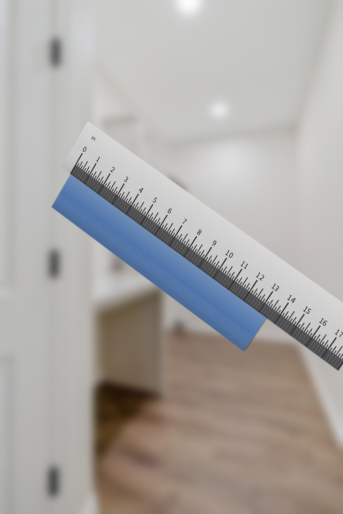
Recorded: 13.5 in
